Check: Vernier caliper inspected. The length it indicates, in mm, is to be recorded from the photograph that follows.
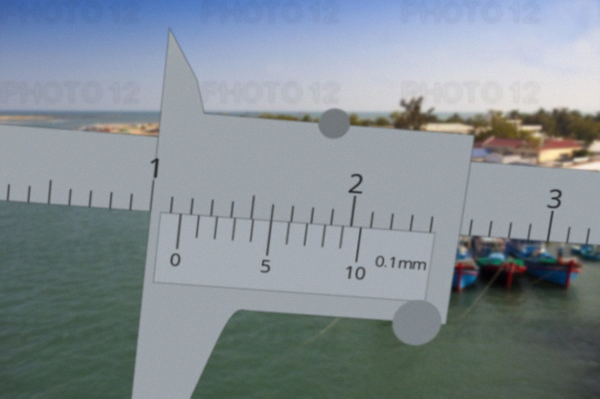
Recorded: 11.5 mm
